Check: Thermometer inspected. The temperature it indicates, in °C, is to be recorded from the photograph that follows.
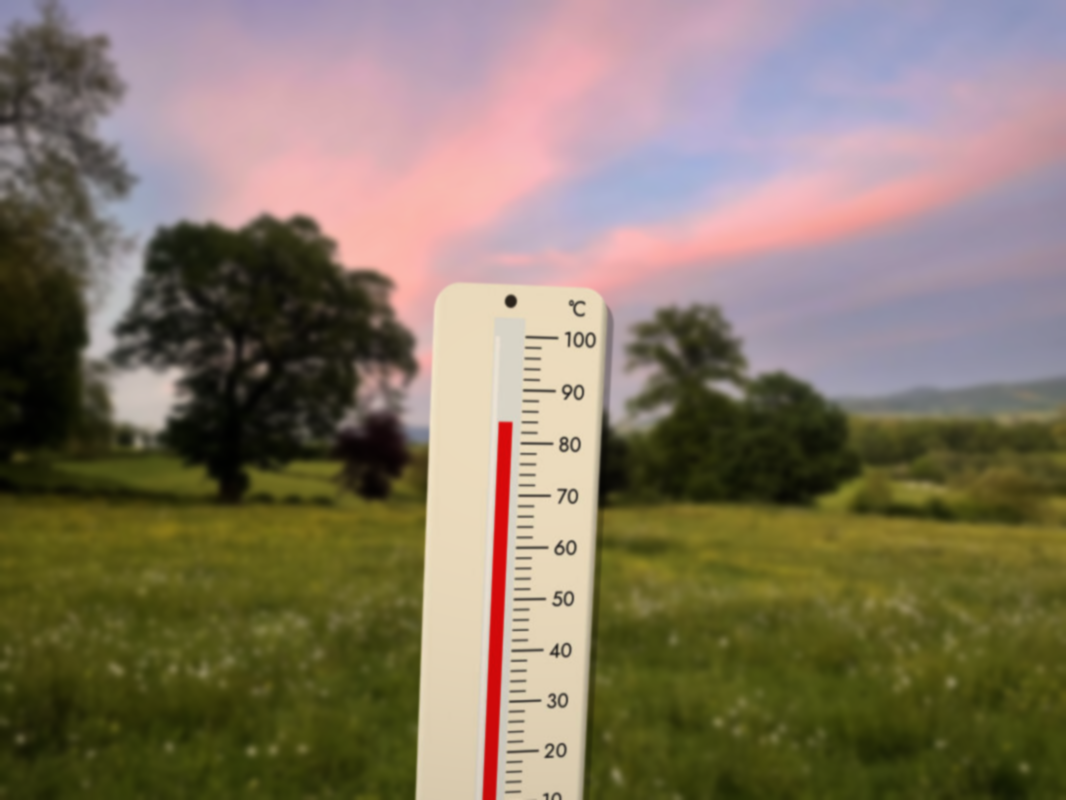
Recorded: 84 °C
